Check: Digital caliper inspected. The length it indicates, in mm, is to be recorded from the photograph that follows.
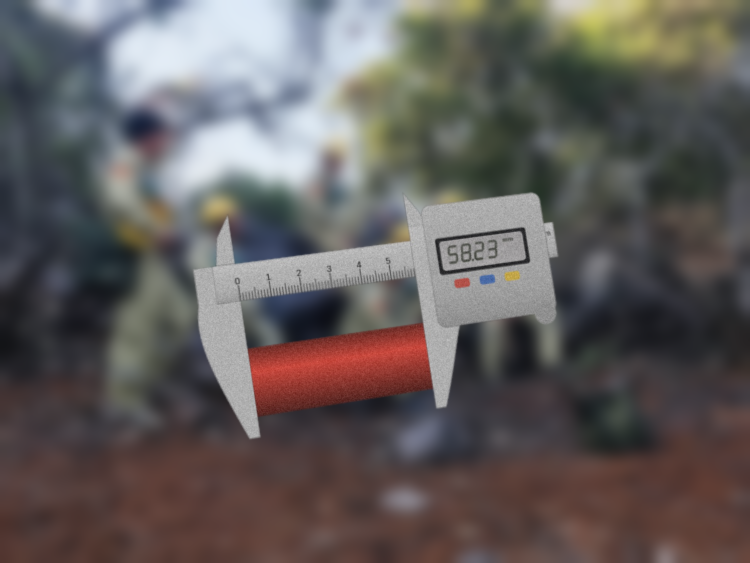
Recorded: 58.23 mm
